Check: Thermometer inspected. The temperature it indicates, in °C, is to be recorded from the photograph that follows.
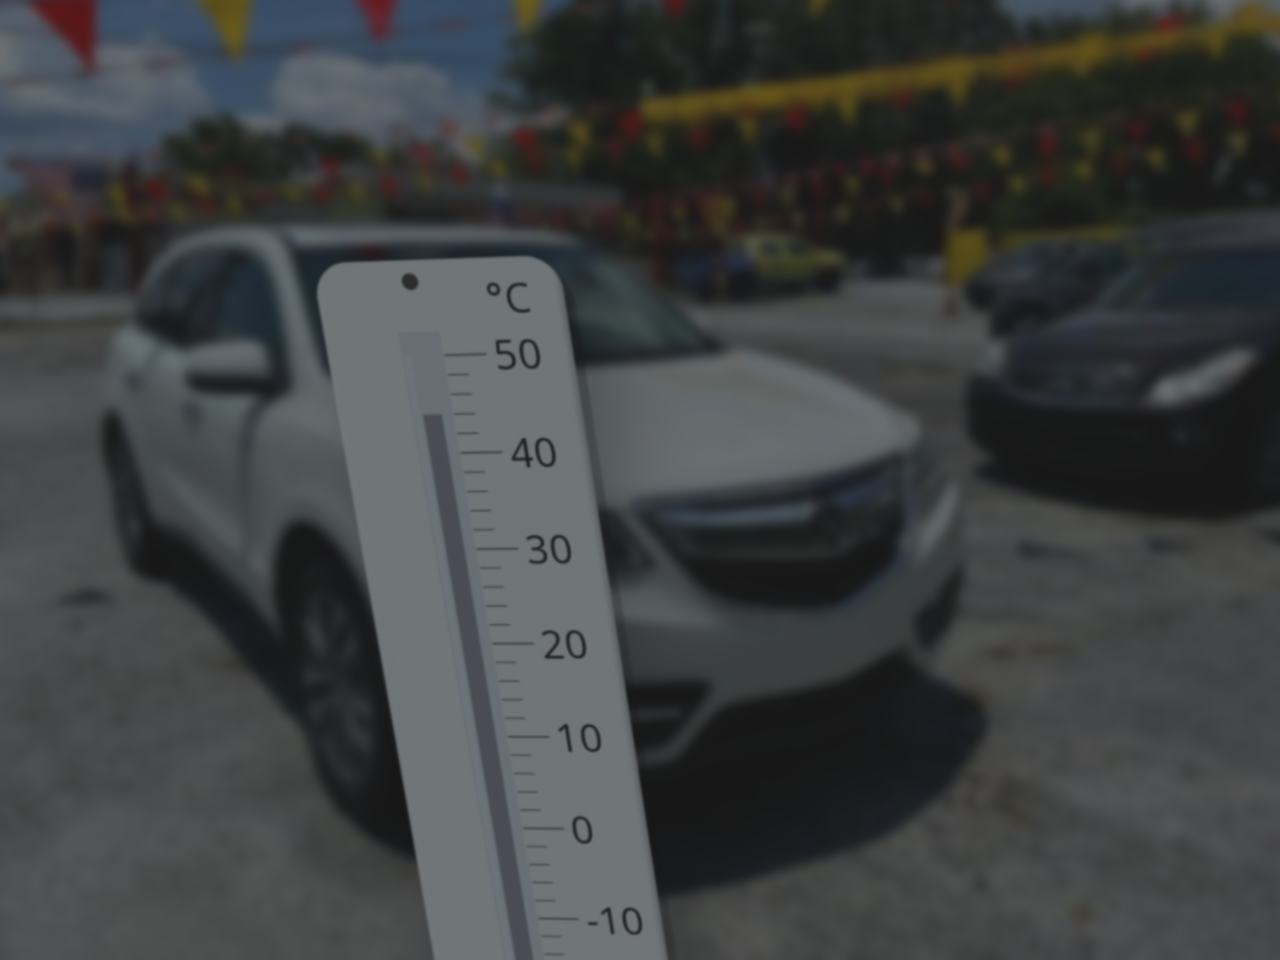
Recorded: 44 °C
